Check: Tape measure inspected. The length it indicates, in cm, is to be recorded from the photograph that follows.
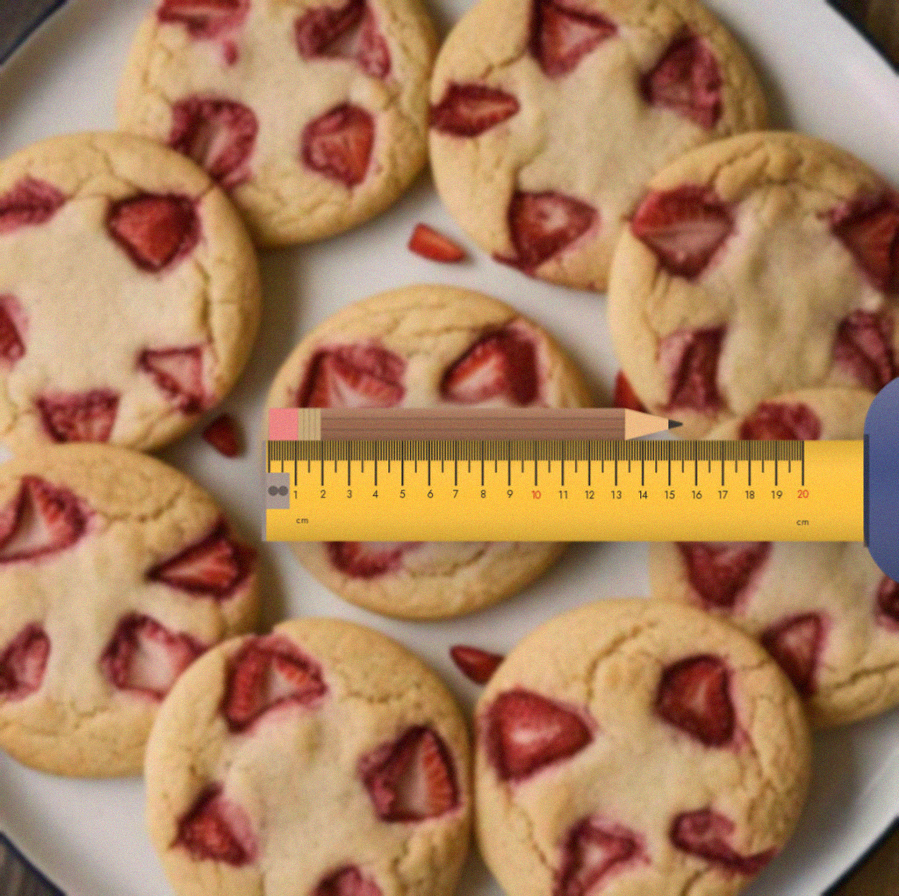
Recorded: 15.5 cm
